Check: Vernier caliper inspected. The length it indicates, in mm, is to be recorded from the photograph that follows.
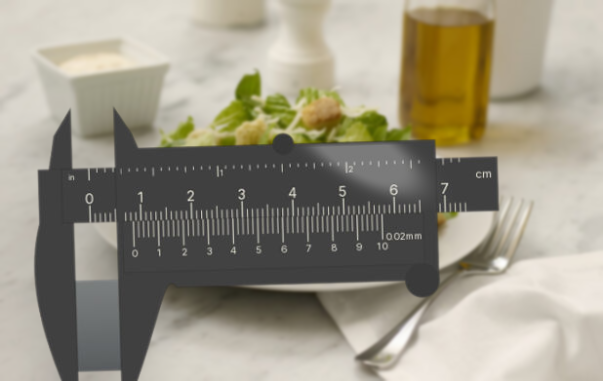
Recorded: 8.5 mm
